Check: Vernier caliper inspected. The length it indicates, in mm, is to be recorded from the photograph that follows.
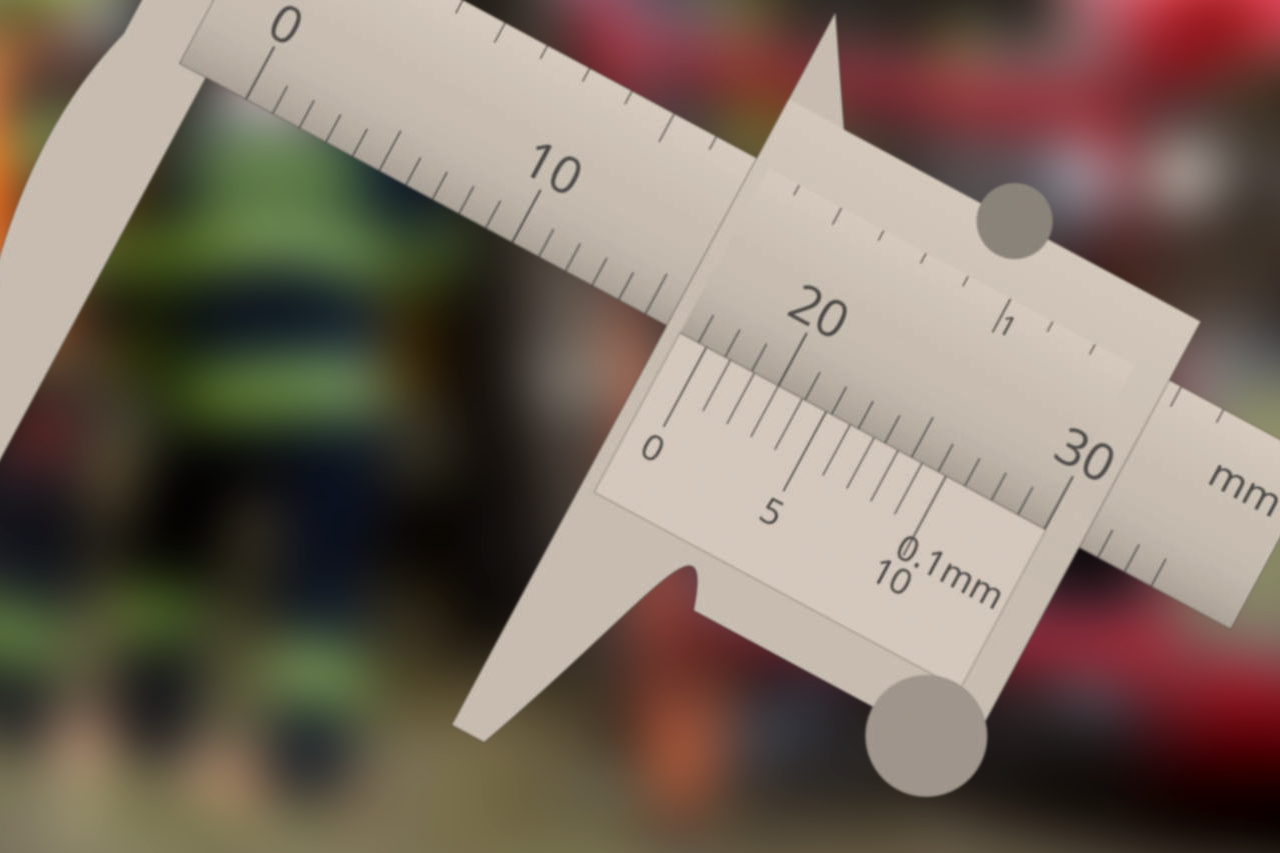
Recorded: 17.3 mm
